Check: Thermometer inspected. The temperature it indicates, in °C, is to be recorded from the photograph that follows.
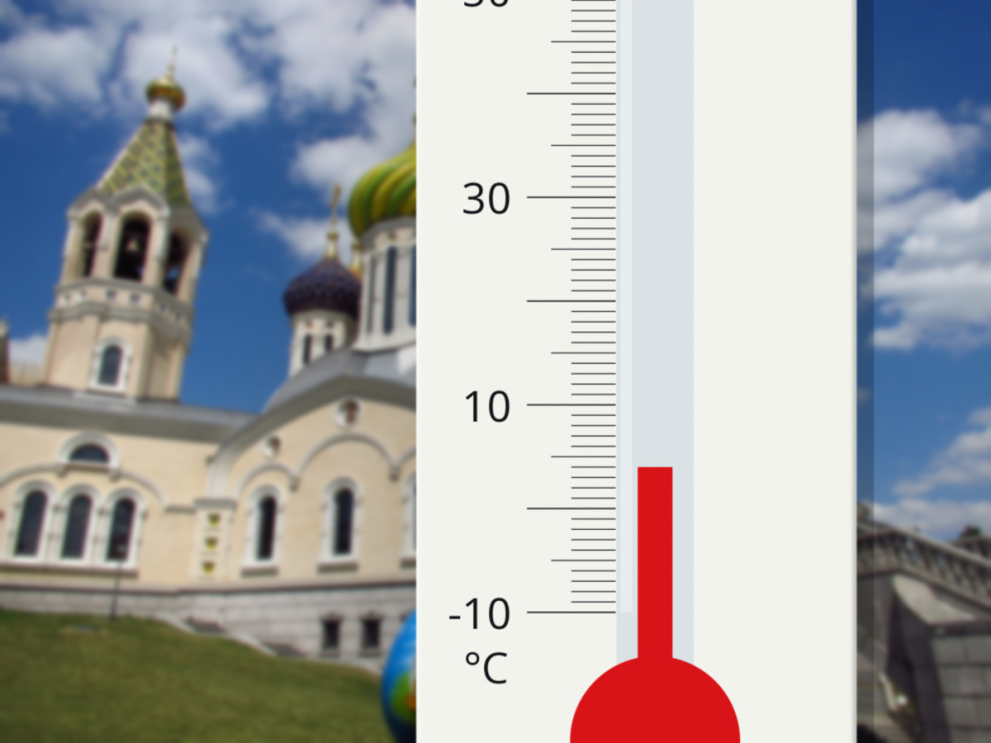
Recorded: 4 °C
